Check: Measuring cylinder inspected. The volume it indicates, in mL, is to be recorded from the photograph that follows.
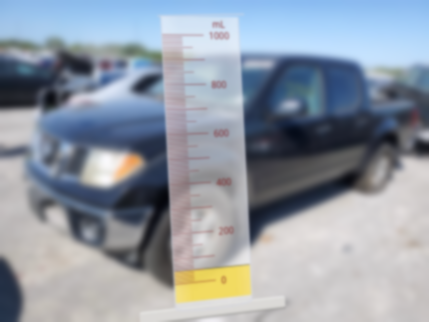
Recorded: 50 mL
